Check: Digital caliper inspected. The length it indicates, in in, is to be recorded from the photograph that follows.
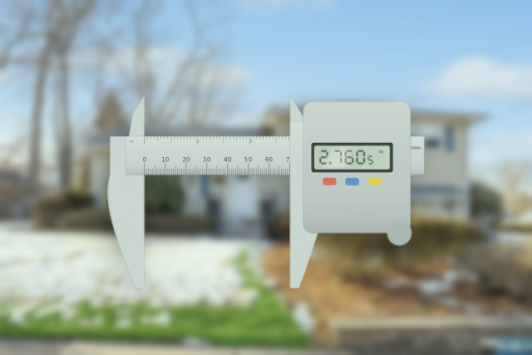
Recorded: 2.7605 in
